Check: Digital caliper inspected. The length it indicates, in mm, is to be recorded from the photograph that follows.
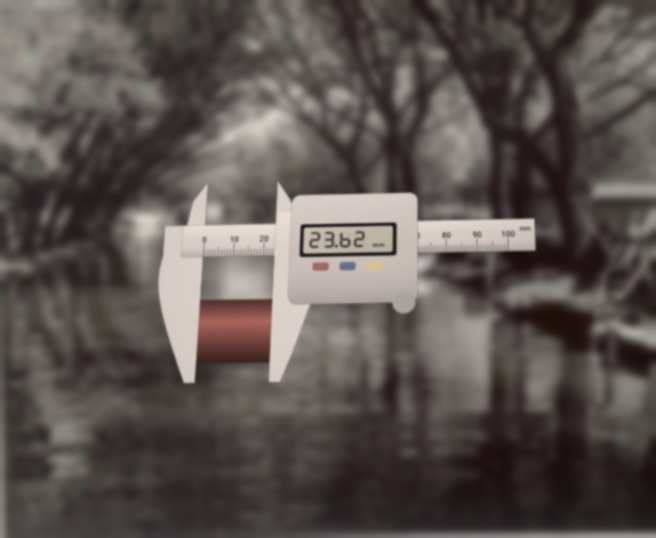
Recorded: 23.62 mm
